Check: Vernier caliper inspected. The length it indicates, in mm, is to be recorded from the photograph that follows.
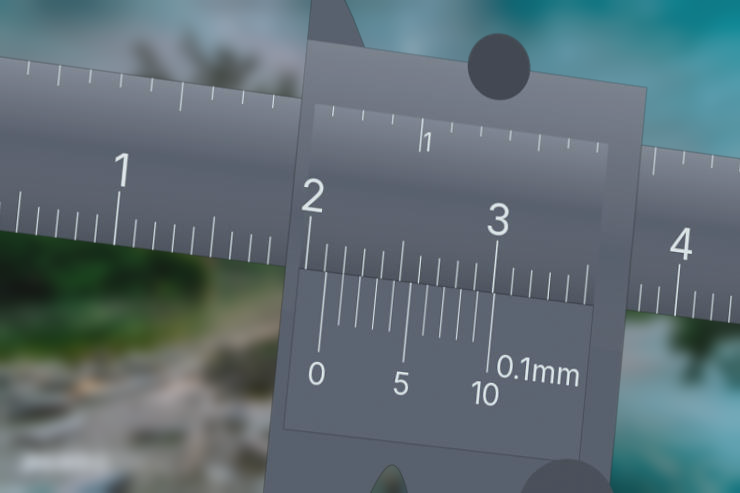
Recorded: 21.1 mm
